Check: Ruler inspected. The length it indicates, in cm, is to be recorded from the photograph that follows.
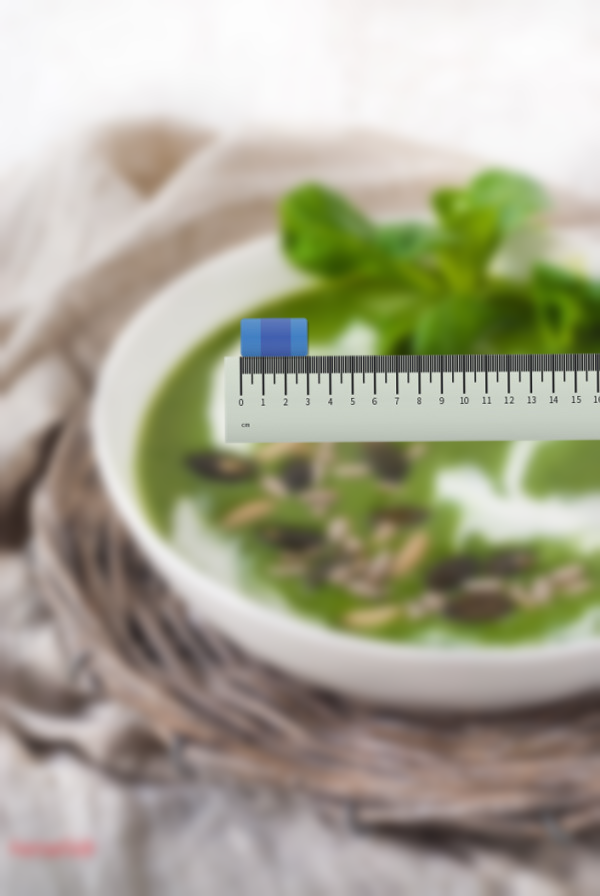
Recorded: 3 cm
